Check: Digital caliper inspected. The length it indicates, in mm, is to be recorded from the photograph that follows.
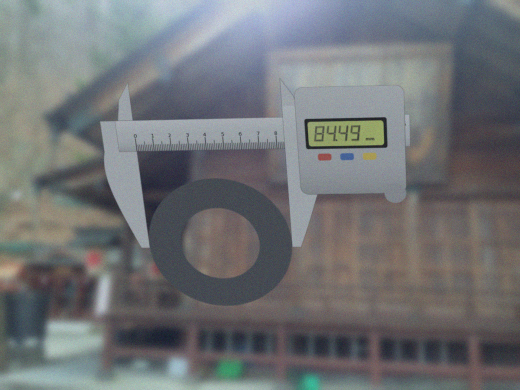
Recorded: 84.49 mm
